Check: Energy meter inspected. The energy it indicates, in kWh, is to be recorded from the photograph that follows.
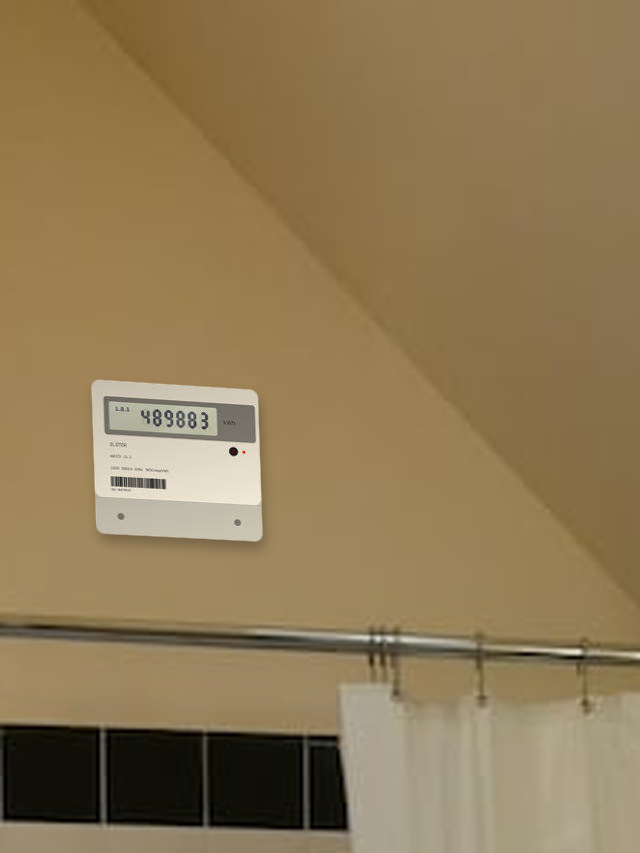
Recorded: 489883 kWh
